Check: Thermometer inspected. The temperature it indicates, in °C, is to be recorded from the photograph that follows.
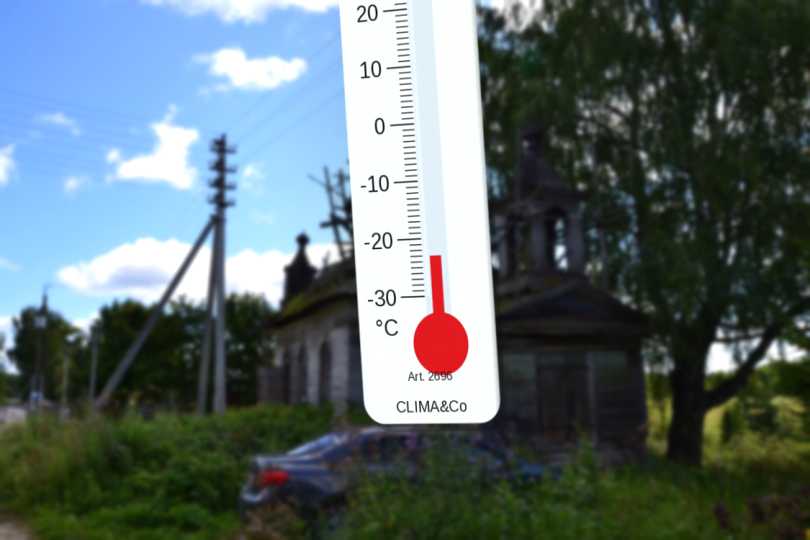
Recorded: -23 °C
